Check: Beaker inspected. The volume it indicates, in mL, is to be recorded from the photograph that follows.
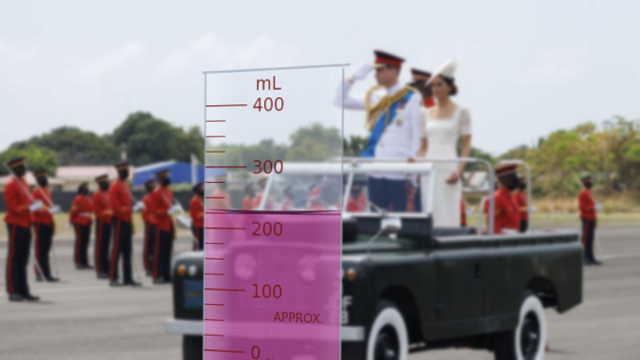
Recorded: 225 mL
